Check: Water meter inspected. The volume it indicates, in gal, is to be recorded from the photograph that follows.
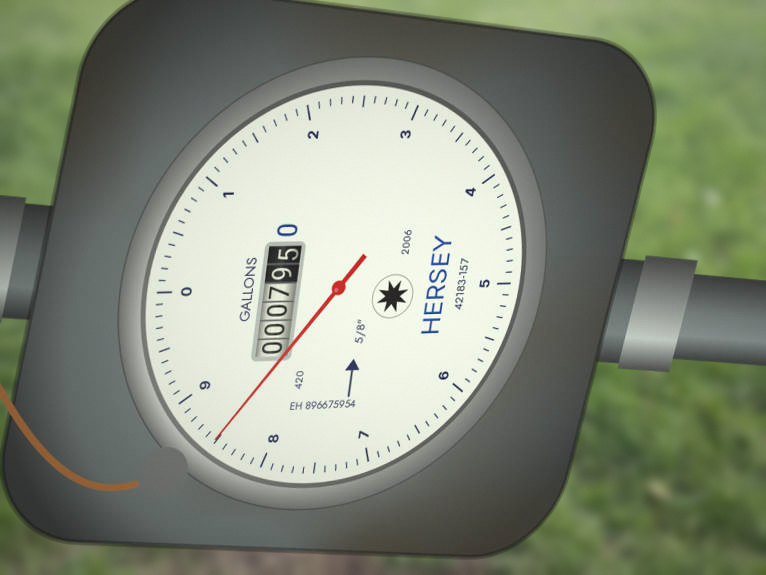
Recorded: 7948.5 gal
